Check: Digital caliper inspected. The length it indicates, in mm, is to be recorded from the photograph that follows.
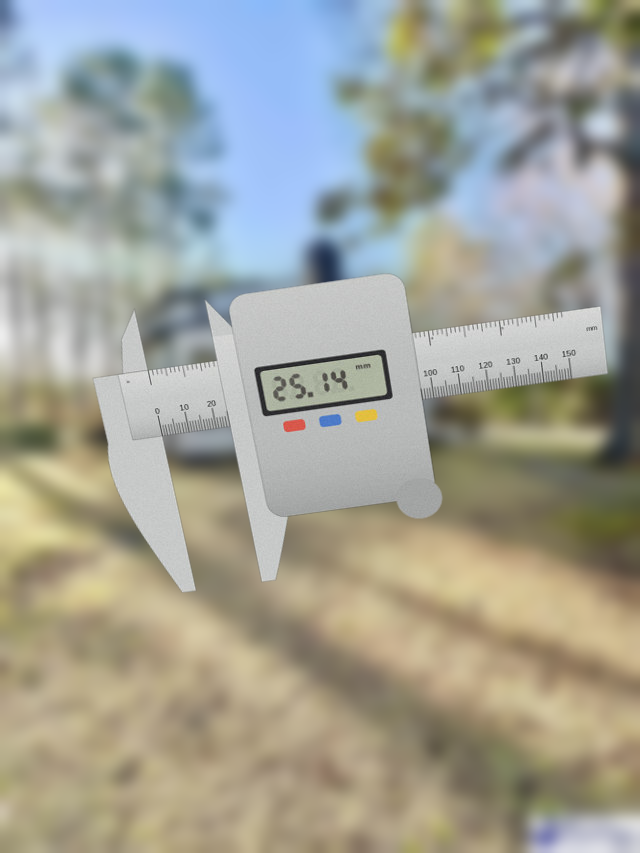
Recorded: 25.14 mm
